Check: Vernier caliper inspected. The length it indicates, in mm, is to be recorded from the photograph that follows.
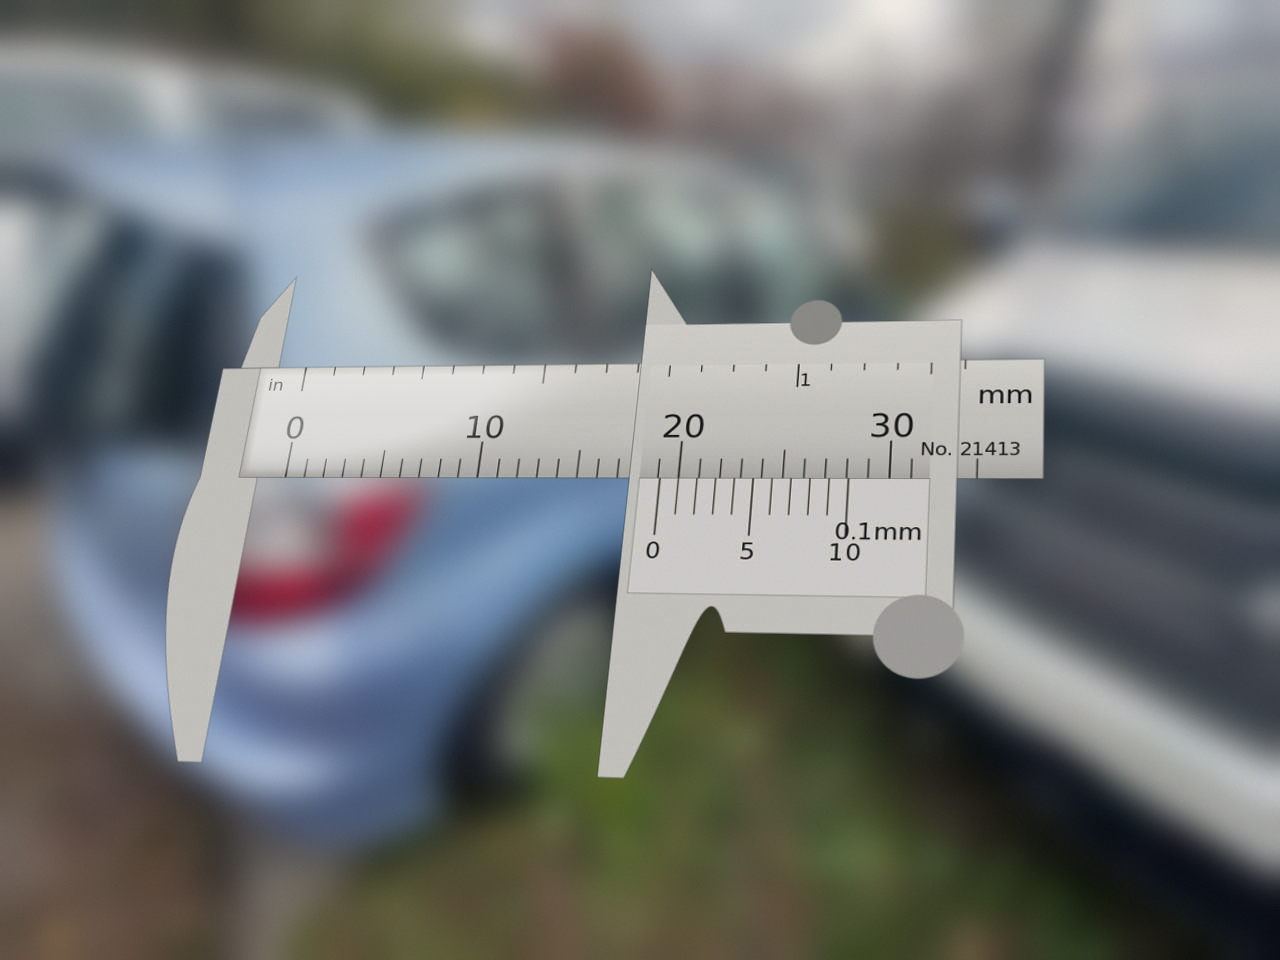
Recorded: 19.1 mm
